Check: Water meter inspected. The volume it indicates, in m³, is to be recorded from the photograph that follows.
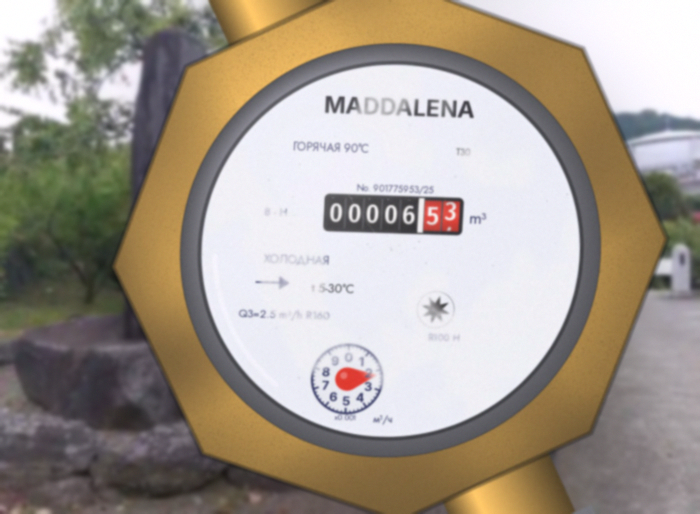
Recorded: 6.532 m³
